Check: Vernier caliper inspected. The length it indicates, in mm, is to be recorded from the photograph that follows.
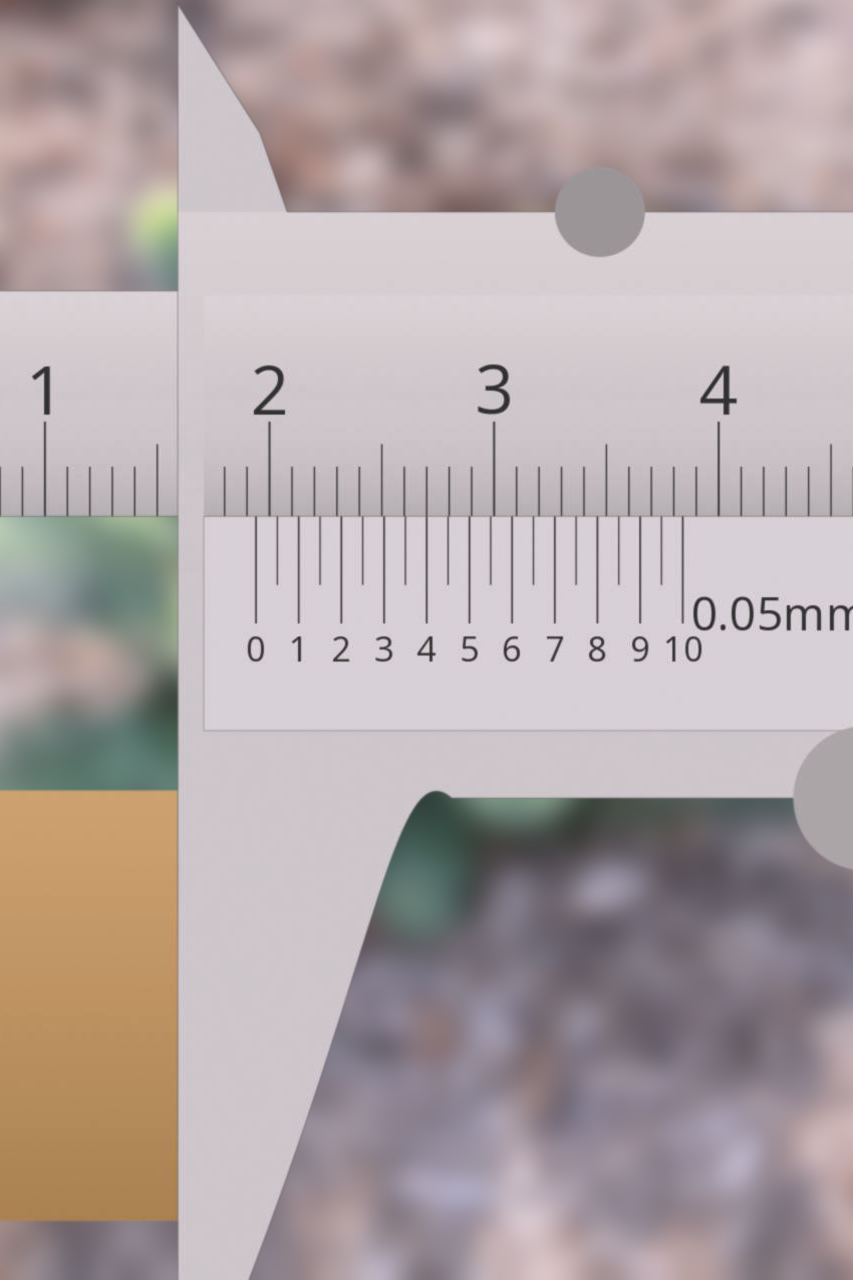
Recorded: 19.4 mm
